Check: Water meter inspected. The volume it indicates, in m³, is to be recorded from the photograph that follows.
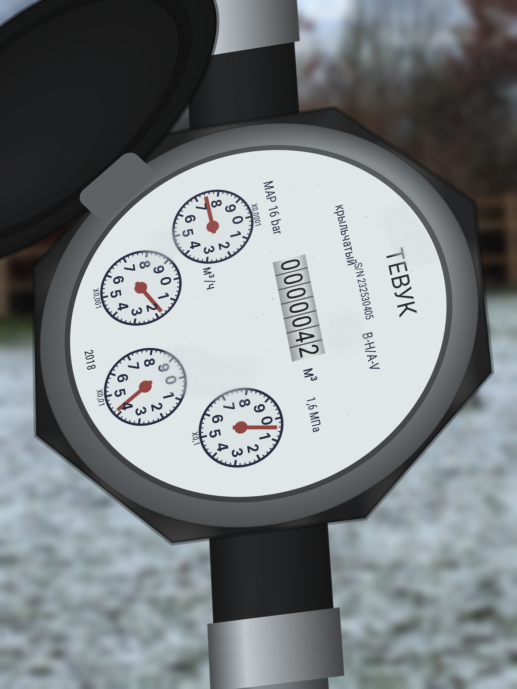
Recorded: 42.0417 m³
